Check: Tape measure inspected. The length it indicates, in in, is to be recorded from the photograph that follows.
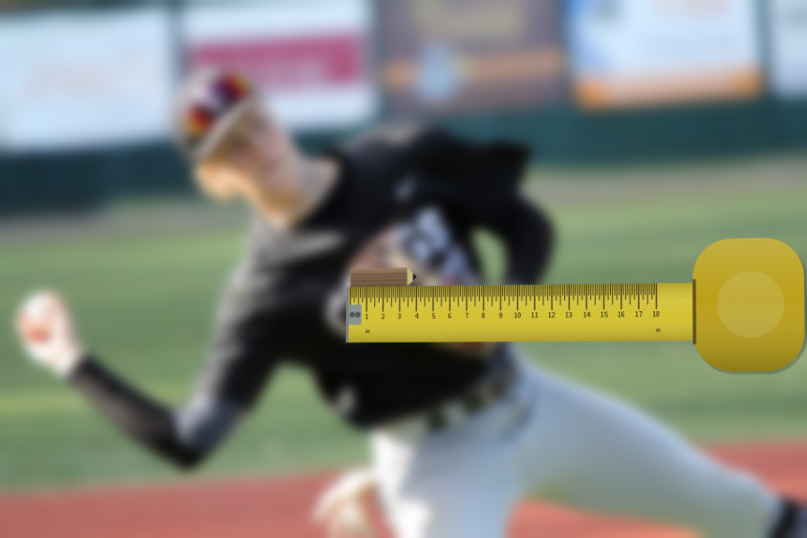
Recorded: 4 in
